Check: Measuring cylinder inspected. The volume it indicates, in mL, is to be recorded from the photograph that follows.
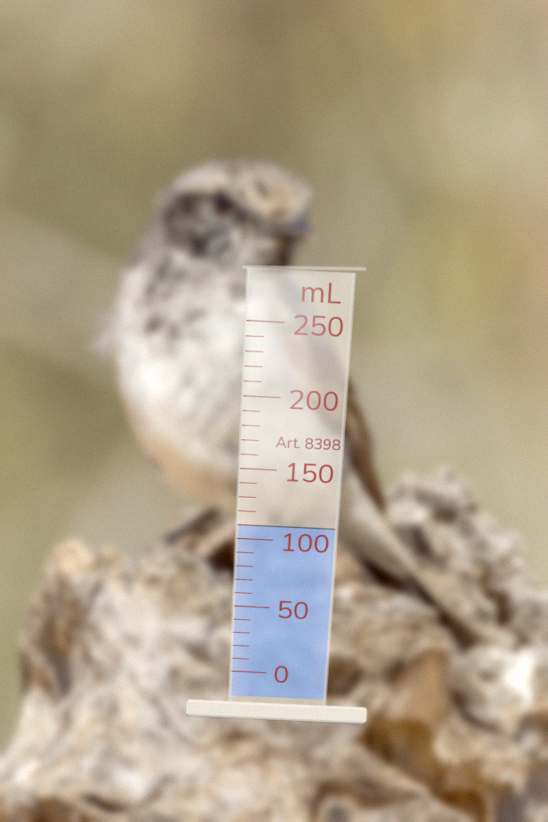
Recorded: 110 mL
